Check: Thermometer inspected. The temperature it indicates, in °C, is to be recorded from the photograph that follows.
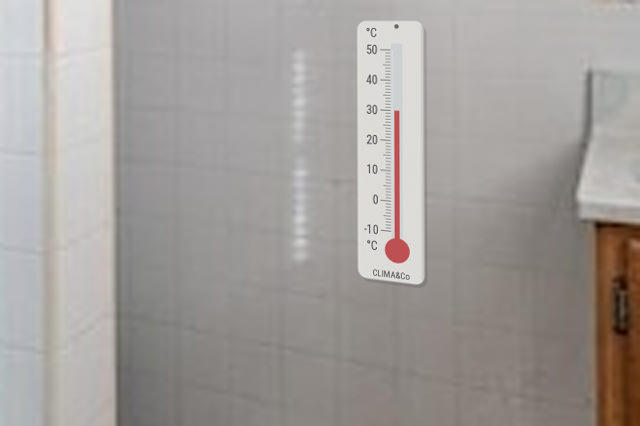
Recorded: 30 °C
